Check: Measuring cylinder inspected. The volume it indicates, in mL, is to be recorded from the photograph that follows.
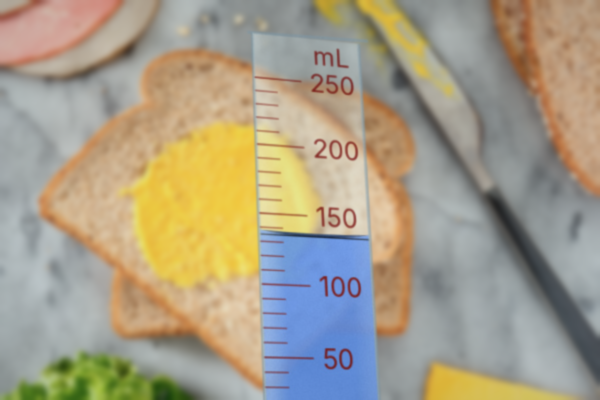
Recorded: 135 mL
